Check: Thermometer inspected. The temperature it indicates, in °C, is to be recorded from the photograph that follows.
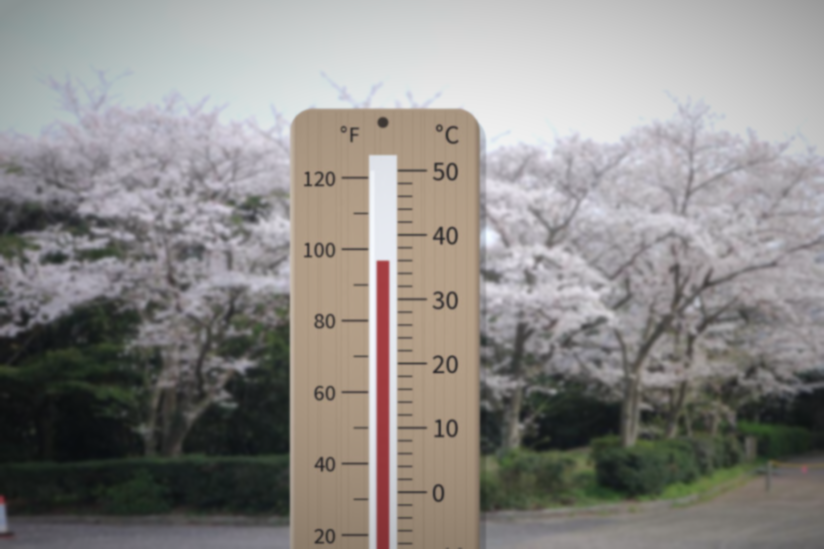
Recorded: 36 °C
